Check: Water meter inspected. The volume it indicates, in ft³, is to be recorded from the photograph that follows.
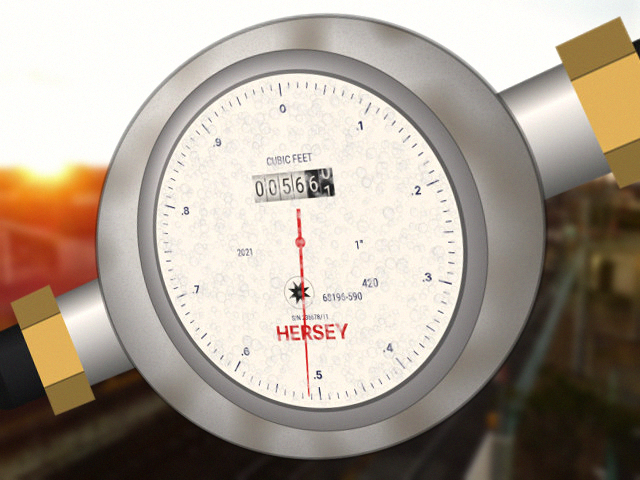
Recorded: 5660.51 ft³
